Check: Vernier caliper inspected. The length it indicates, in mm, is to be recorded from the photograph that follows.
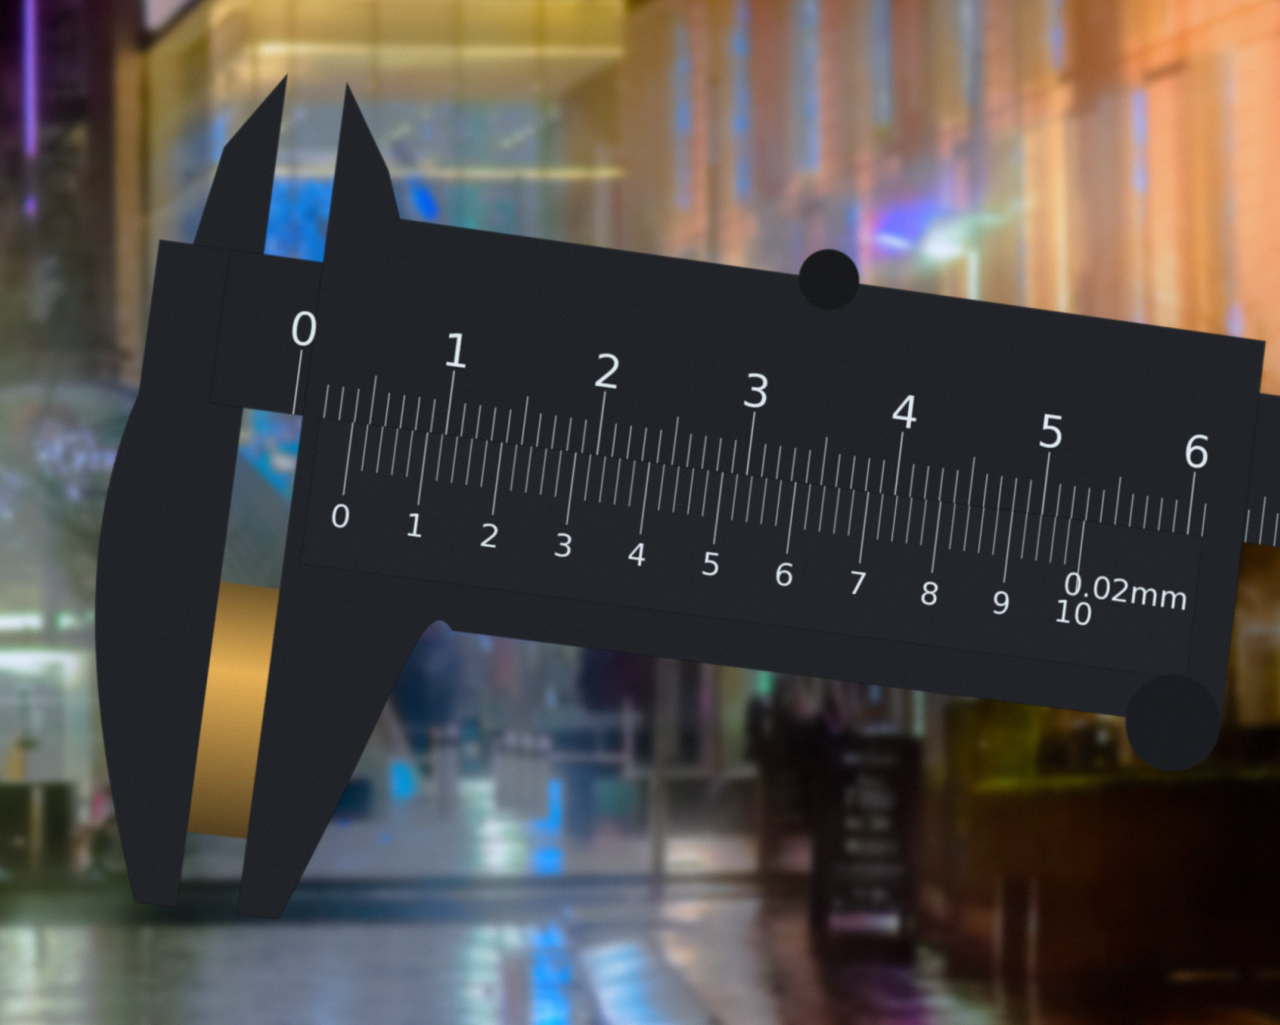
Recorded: 3.9 mm
